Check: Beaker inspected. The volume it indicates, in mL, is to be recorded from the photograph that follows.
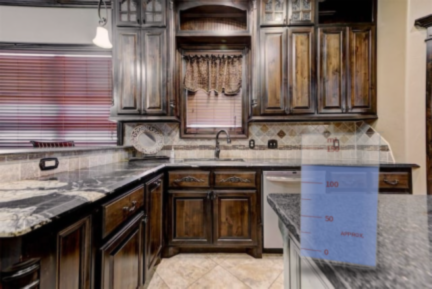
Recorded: 125 mL
